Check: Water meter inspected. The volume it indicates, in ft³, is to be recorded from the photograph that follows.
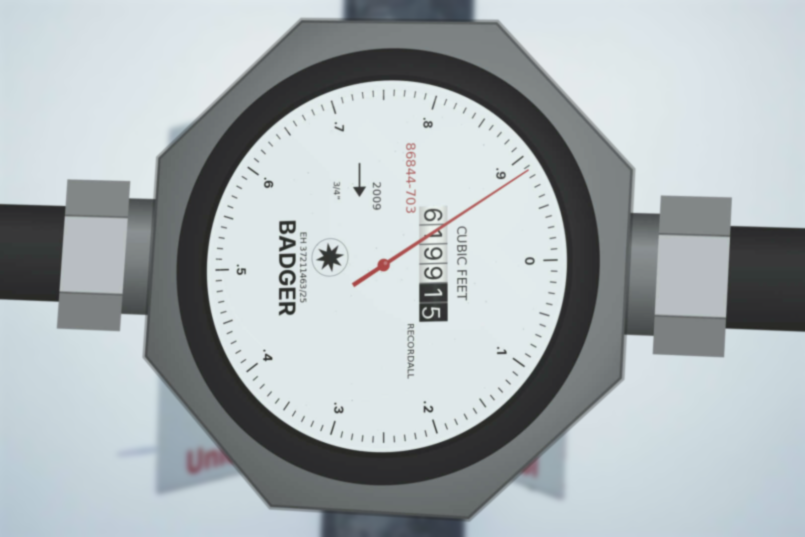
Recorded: 619914.91 ft³
